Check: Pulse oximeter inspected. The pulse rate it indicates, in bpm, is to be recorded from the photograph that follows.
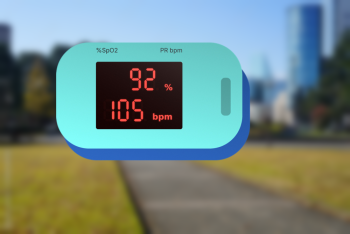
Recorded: 105 bpm
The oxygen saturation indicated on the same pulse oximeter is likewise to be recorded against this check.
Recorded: 92 %
